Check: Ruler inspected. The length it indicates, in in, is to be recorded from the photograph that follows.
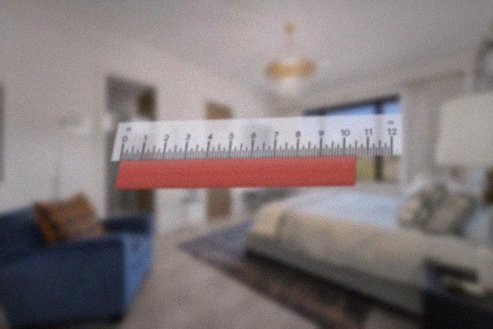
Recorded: 10.5 in
